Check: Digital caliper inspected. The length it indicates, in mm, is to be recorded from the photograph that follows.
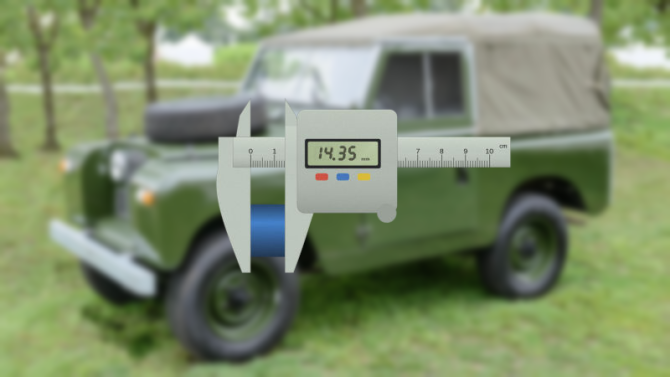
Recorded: 14.35 mm
